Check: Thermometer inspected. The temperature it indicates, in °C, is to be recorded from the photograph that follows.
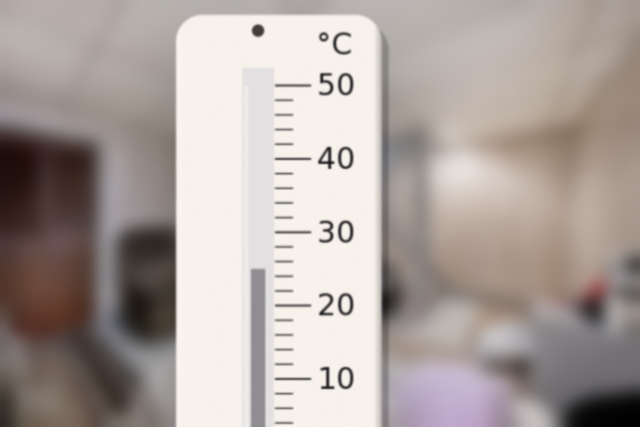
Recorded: 25 °C
